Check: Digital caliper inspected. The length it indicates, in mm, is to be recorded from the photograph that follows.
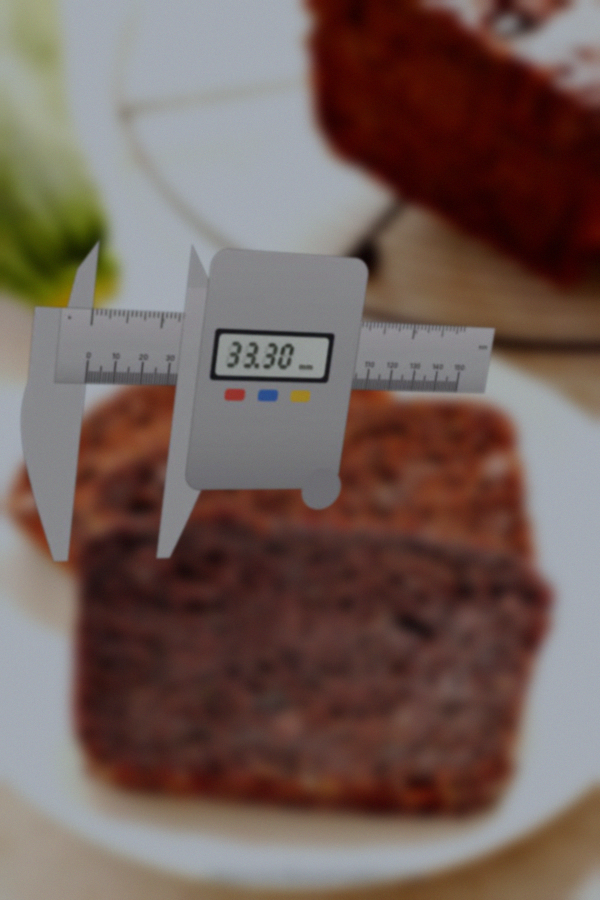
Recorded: 33.30 mm
